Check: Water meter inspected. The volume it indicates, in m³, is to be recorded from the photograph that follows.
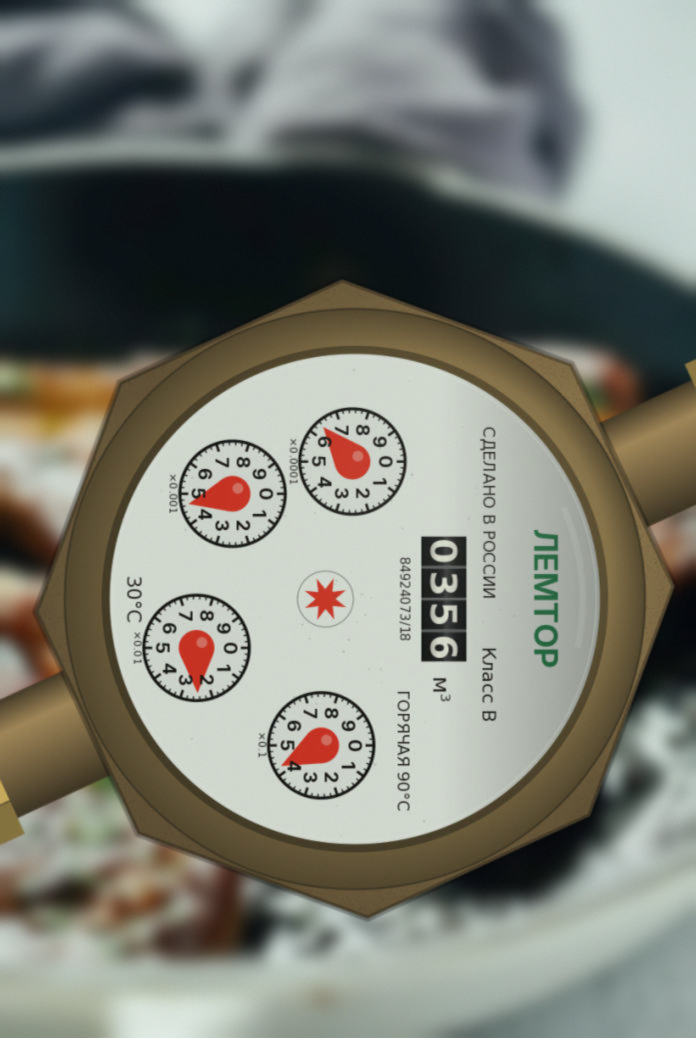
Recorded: 356.4246 m³
